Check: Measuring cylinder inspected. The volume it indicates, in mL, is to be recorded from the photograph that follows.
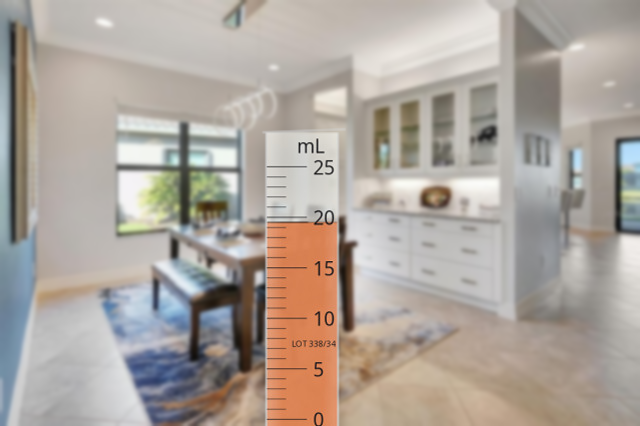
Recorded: 19.5 mL
